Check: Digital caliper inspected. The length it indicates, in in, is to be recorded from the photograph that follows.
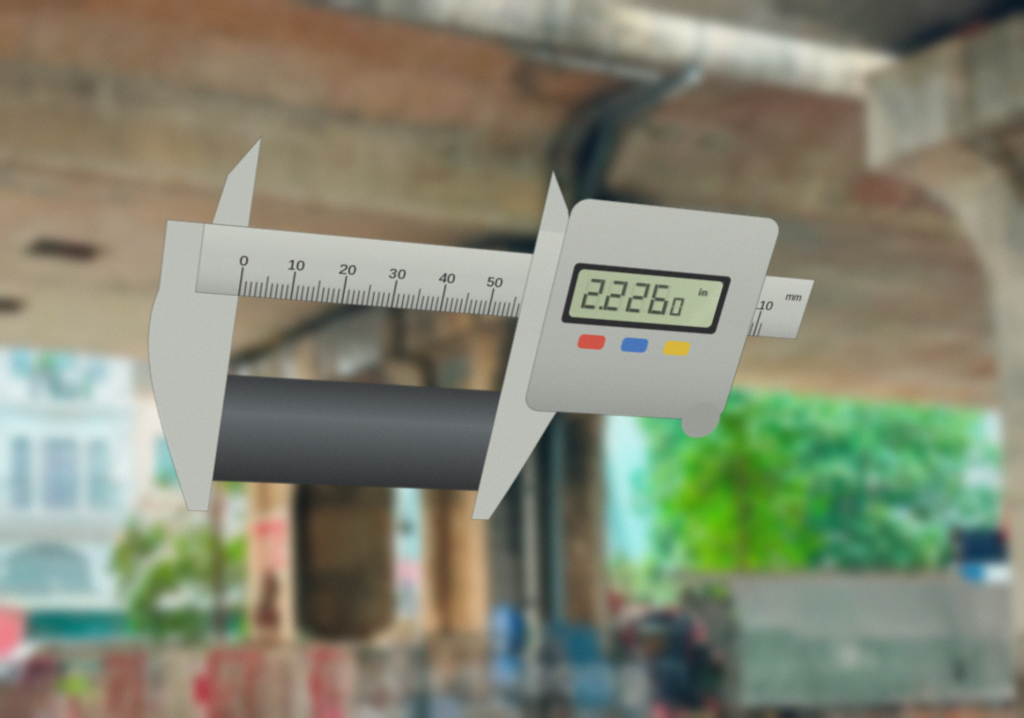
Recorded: 2.2260 in
